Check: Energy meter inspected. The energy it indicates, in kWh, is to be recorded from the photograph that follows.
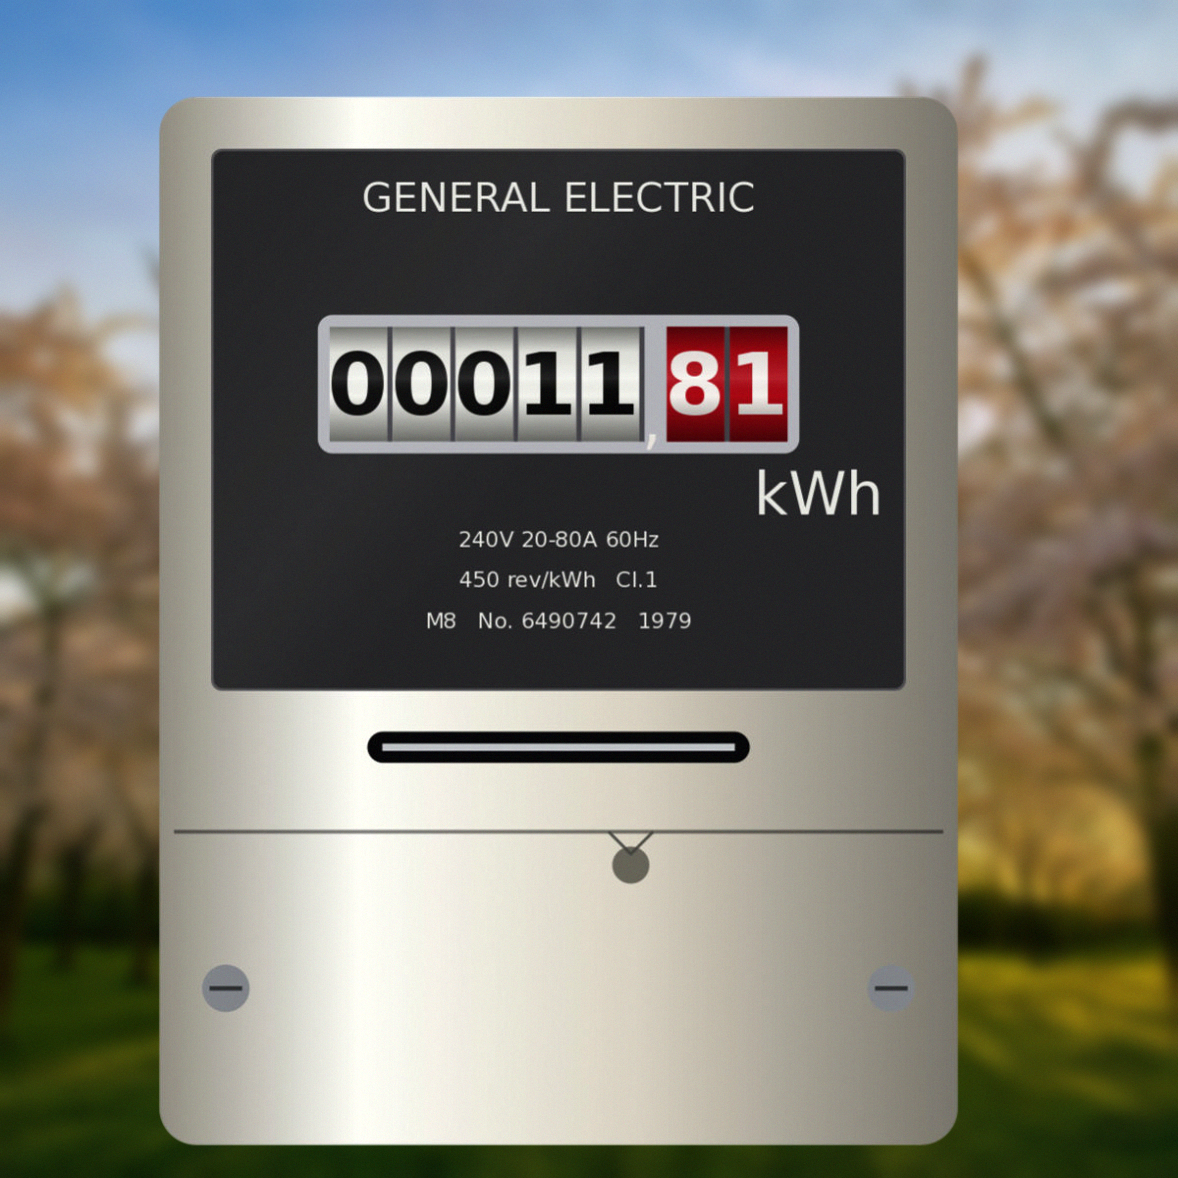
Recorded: 11.81 kWh
